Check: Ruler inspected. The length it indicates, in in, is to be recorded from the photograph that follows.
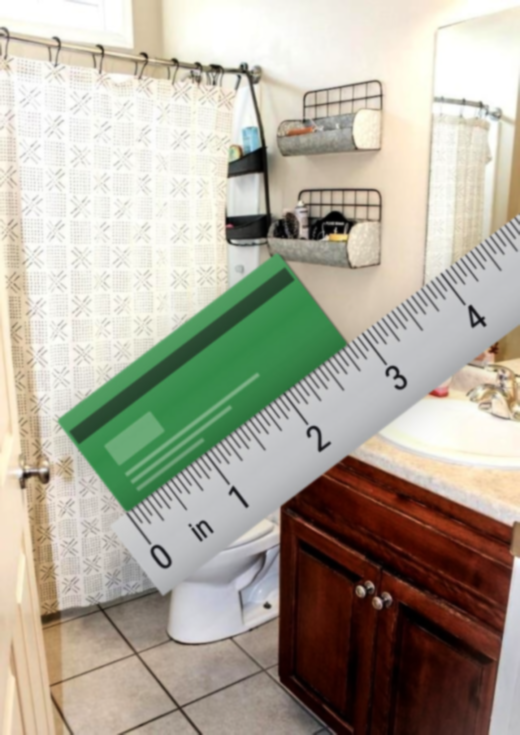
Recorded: 2.8125 in
